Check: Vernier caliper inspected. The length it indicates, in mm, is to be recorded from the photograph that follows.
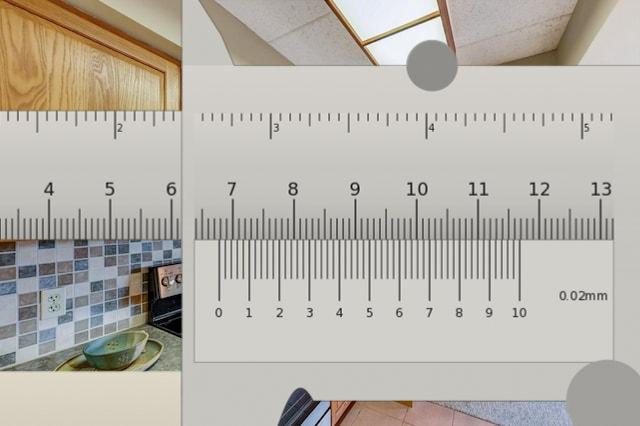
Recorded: 67.8 mm
